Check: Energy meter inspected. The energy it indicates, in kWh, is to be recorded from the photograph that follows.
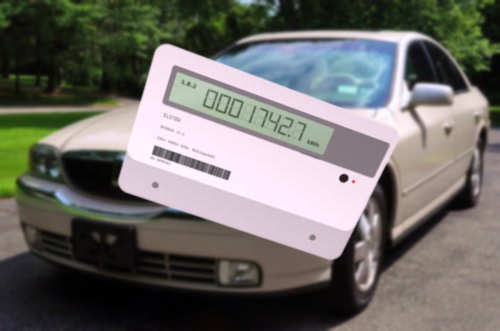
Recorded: 1742.7 kWh
